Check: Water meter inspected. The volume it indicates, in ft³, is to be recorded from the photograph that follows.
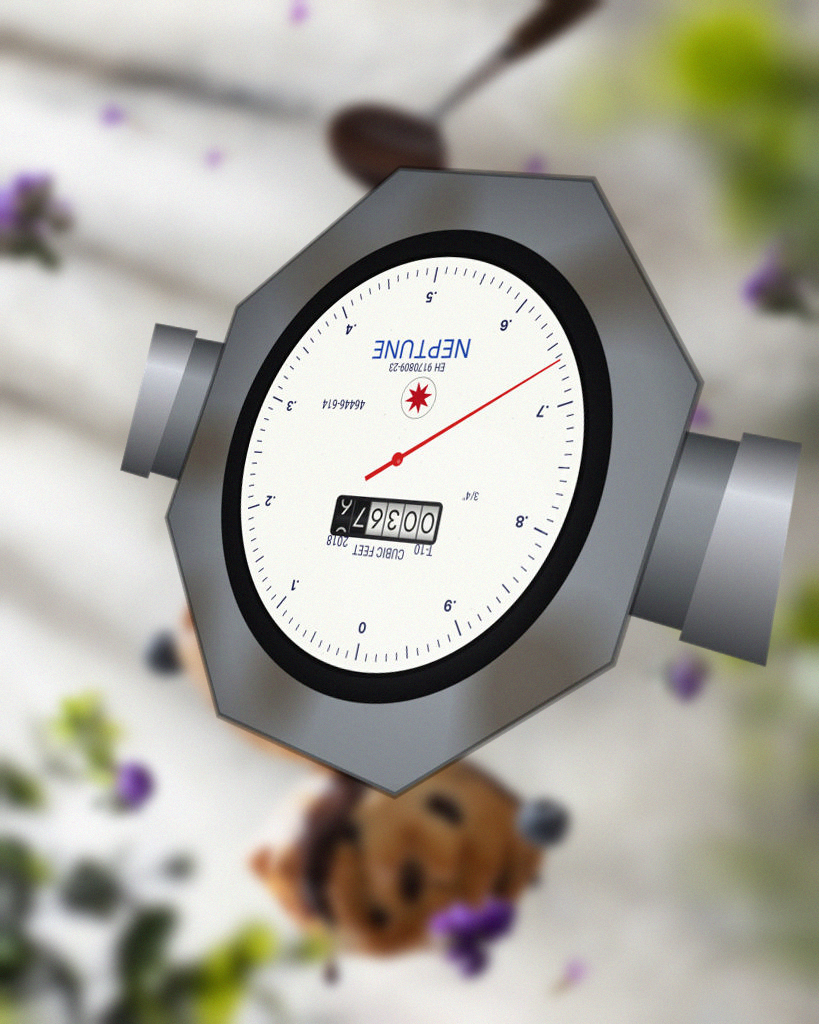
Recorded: 3675.66 ft³
